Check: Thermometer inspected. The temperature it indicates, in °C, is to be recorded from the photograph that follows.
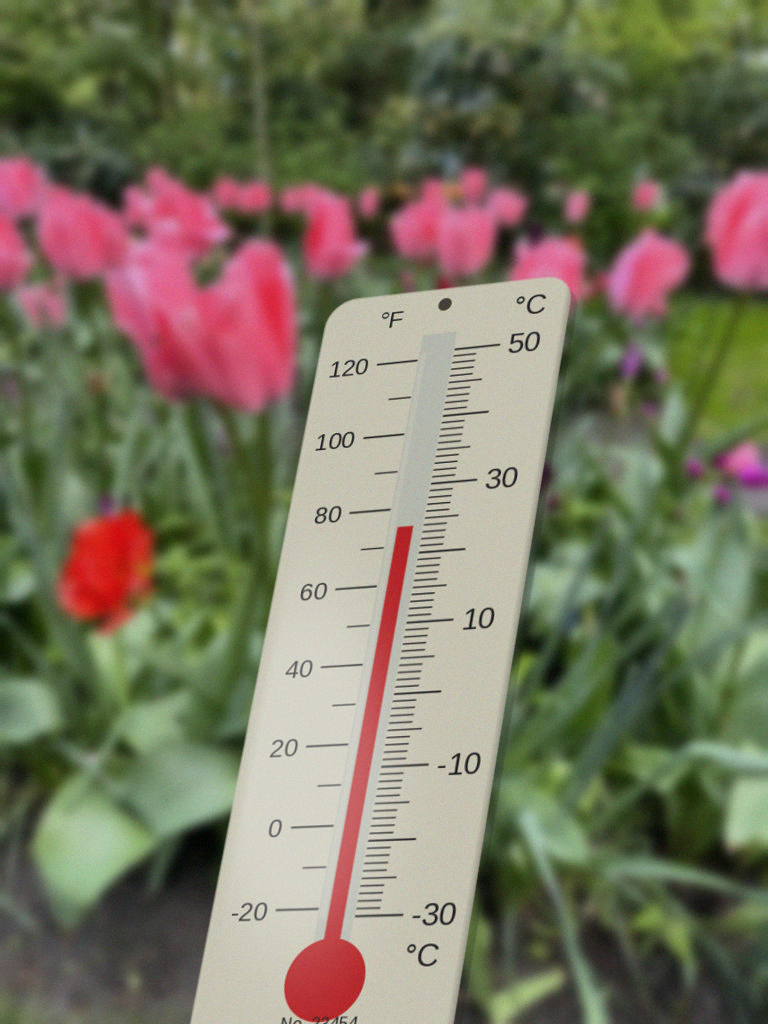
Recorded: 24 °C
